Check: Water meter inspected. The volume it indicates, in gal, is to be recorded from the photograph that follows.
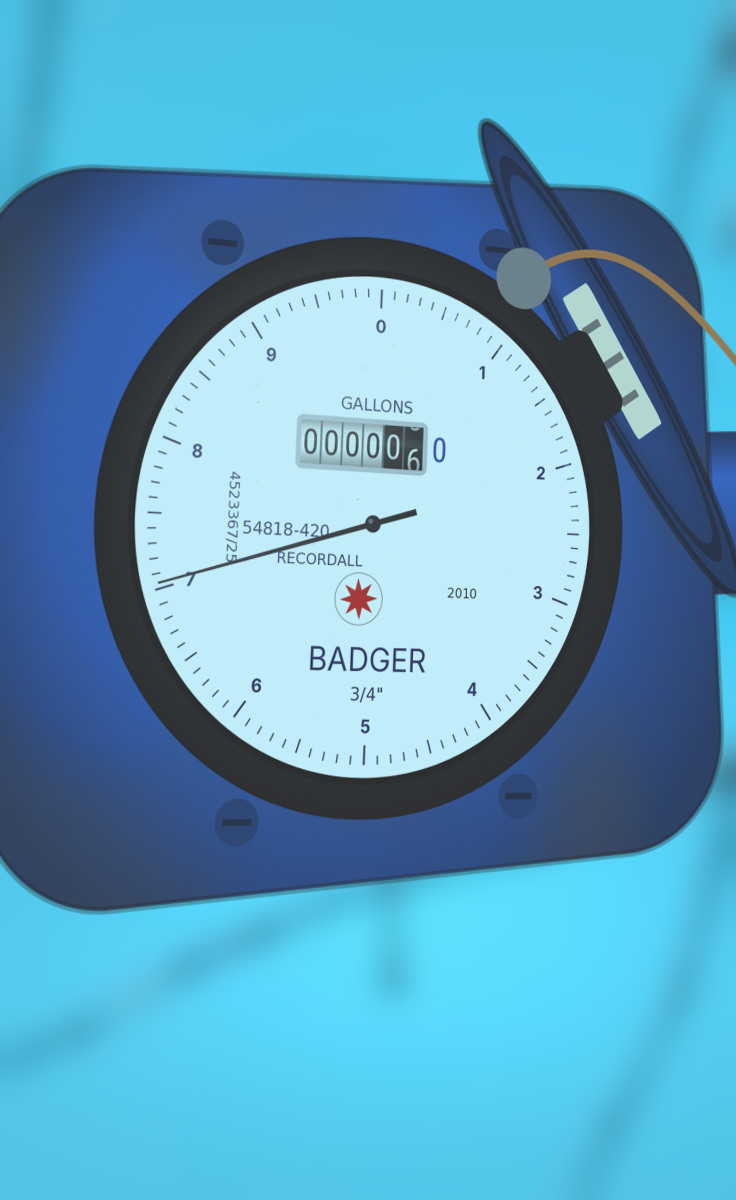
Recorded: 57.0 gal
